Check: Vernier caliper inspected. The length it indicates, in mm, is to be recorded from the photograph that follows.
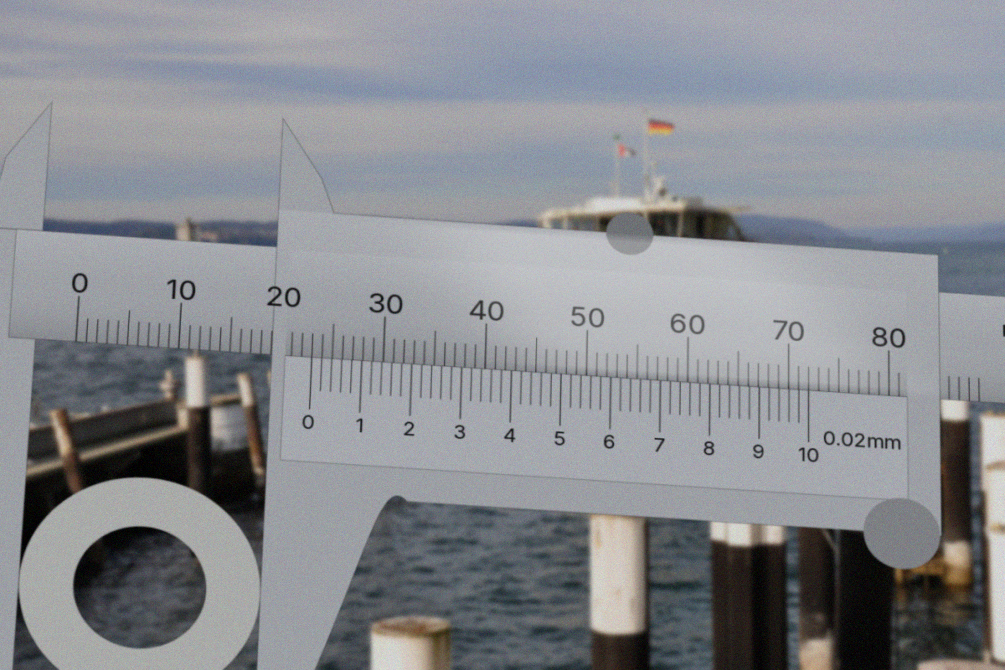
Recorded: 23.0 mm
